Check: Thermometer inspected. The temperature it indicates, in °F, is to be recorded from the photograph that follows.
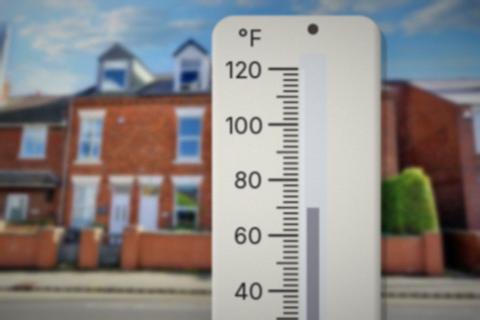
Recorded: 70 °F
